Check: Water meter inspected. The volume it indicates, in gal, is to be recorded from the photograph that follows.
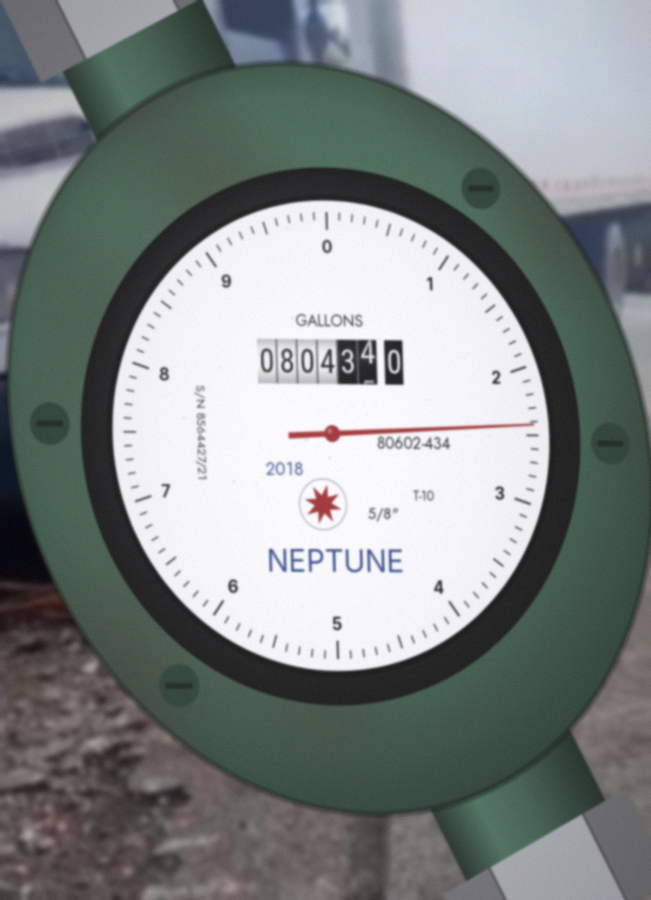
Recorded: 804342.4 gal
